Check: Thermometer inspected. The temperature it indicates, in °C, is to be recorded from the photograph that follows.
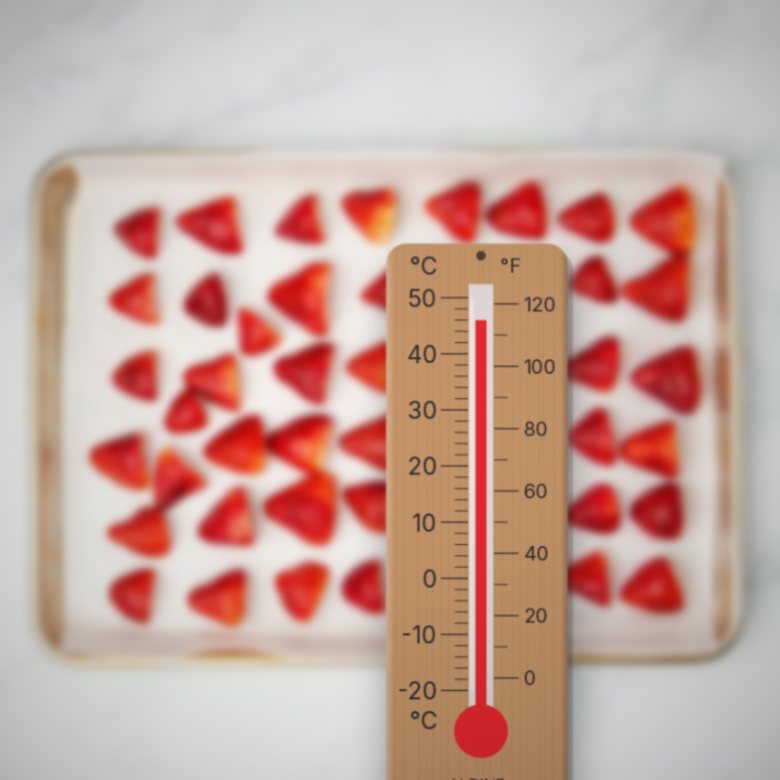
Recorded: 46 °C
